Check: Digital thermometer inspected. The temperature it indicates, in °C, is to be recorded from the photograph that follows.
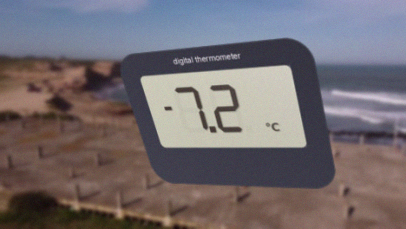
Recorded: -7.2 °C
